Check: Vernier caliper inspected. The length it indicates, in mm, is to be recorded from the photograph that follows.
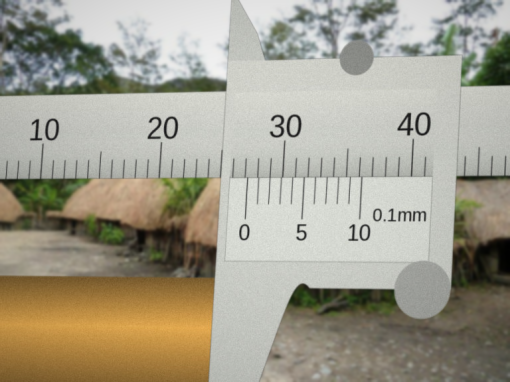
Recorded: 27.2 mm
